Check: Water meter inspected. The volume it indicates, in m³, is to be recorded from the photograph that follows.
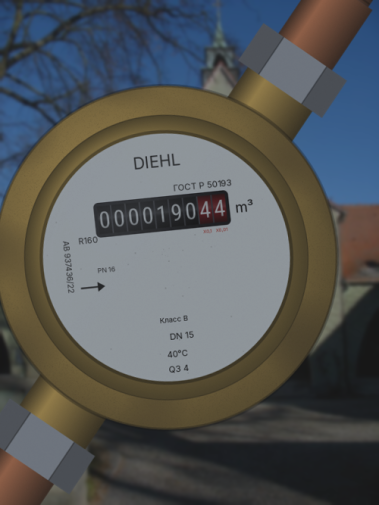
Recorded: 190.44 m³
